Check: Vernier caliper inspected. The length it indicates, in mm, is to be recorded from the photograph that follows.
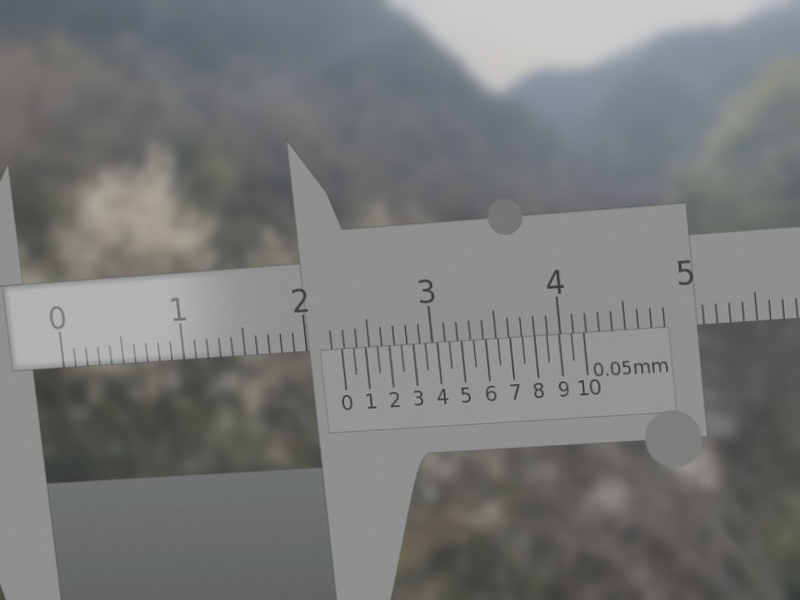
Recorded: 22.8 mm
